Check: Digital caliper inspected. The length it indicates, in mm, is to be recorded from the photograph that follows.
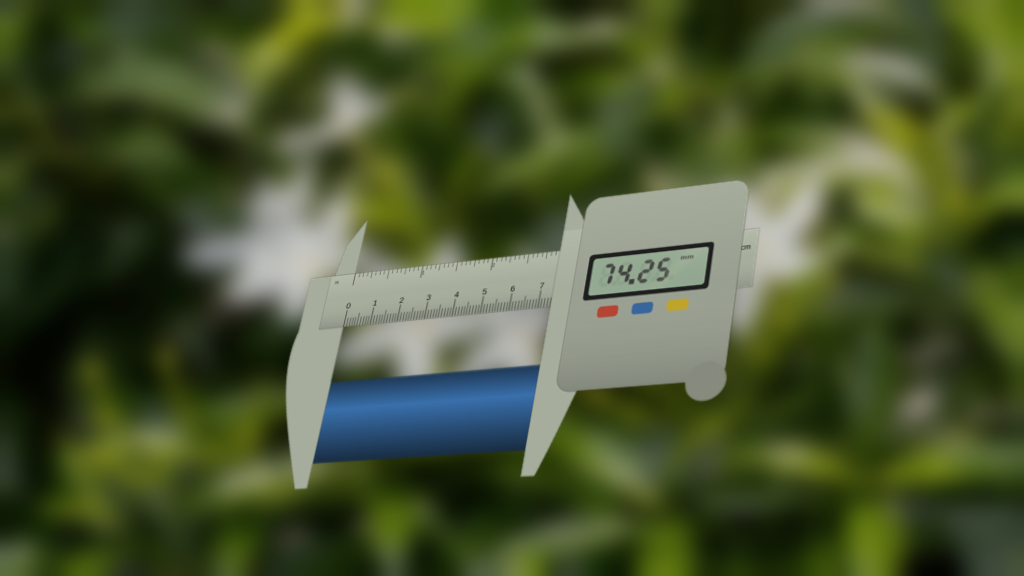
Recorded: 74.25 mm
